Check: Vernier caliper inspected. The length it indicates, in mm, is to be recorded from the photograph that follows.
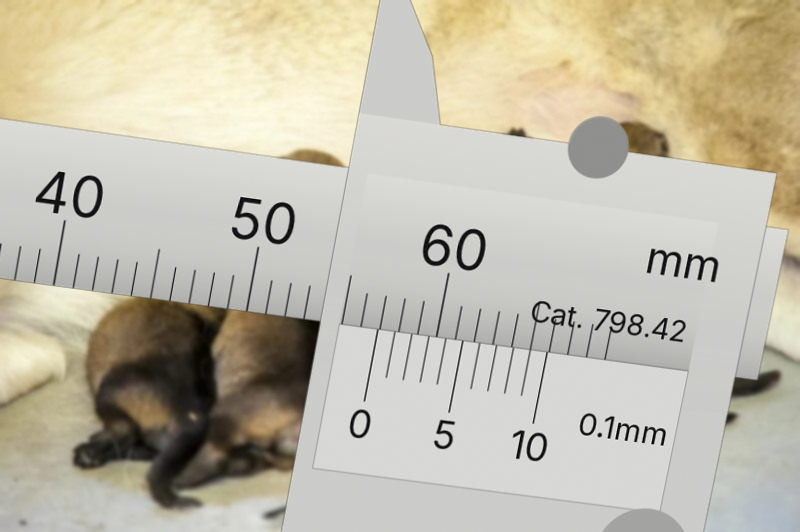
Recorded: 56.9 mm
